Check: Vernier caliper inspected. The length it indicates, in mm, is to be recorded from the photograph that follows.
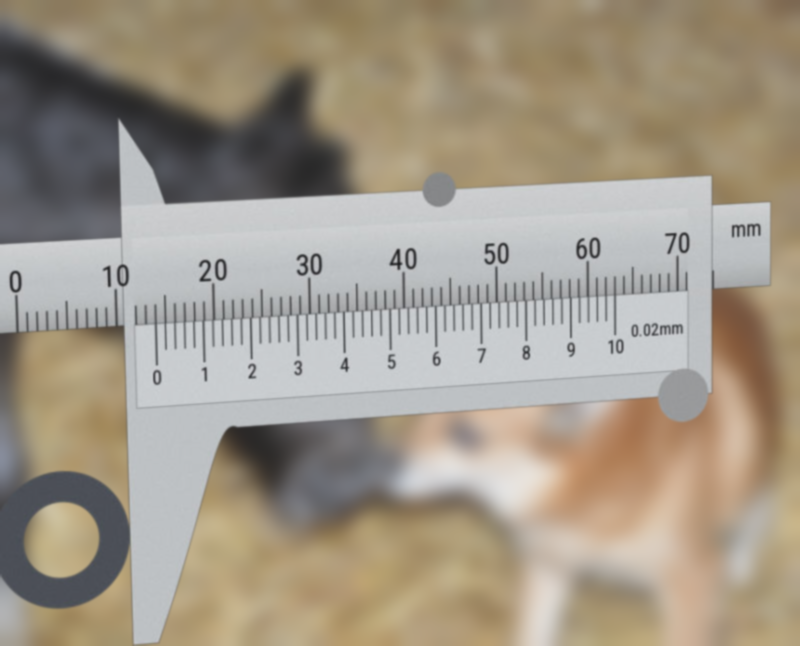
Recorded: 14.0 mm
